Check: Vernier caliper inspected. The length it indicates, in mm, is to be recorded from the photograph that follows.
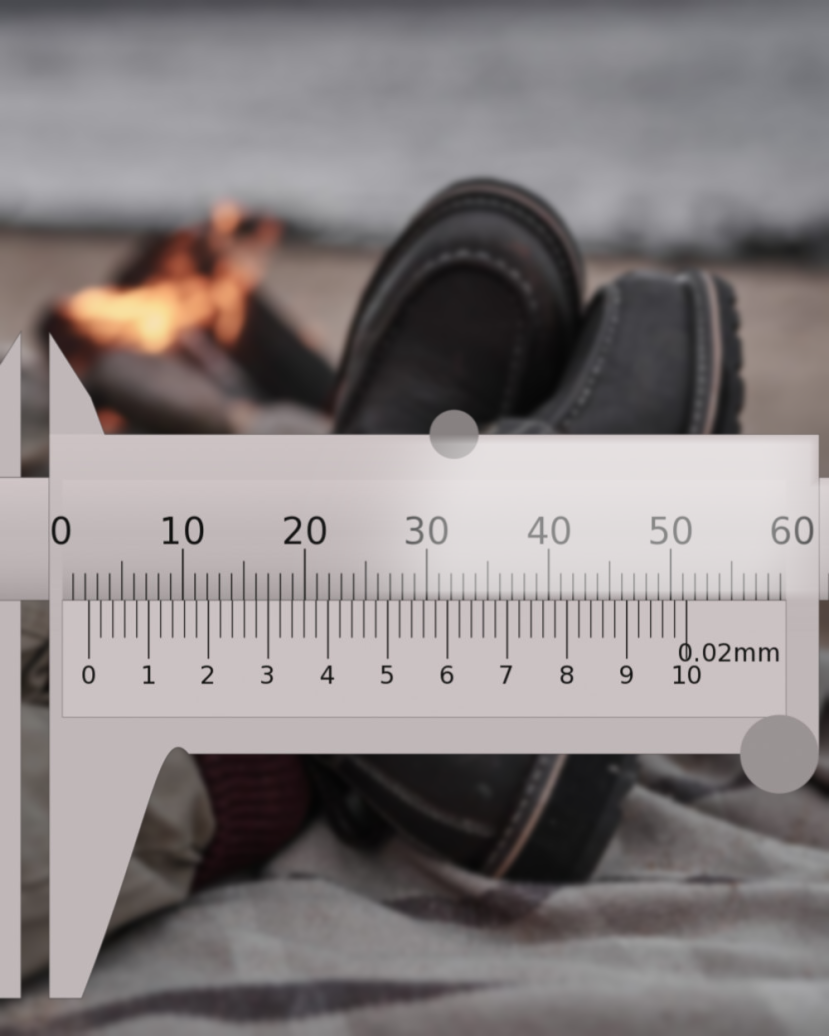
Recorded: 2.3 mm
